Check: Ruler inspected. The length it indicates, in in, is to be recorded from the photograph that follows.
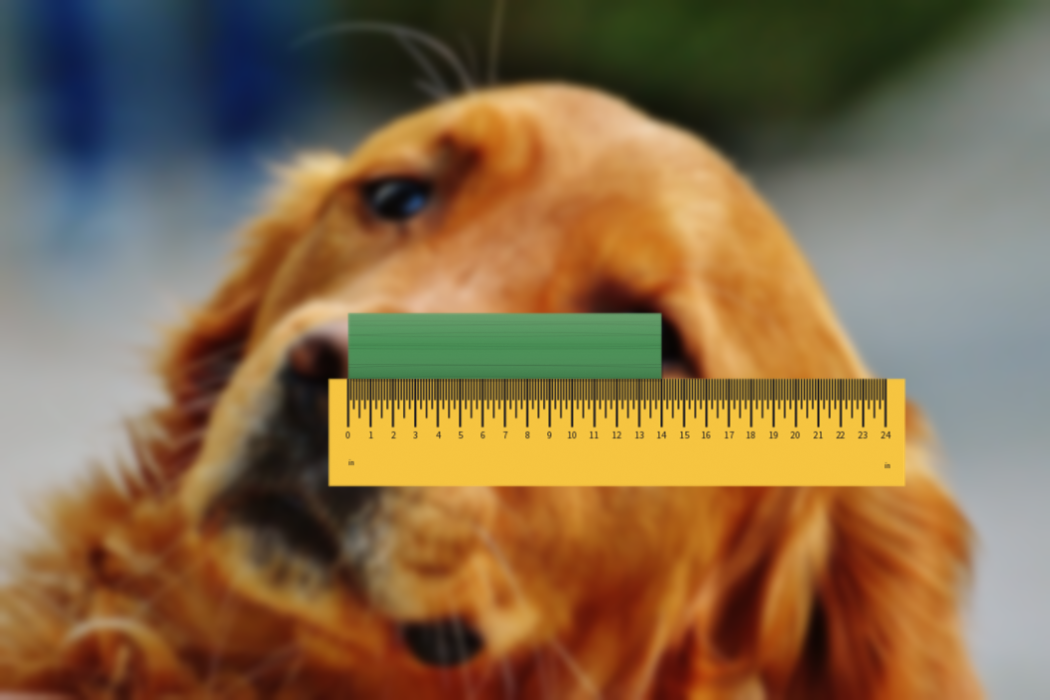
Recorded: 14 in
